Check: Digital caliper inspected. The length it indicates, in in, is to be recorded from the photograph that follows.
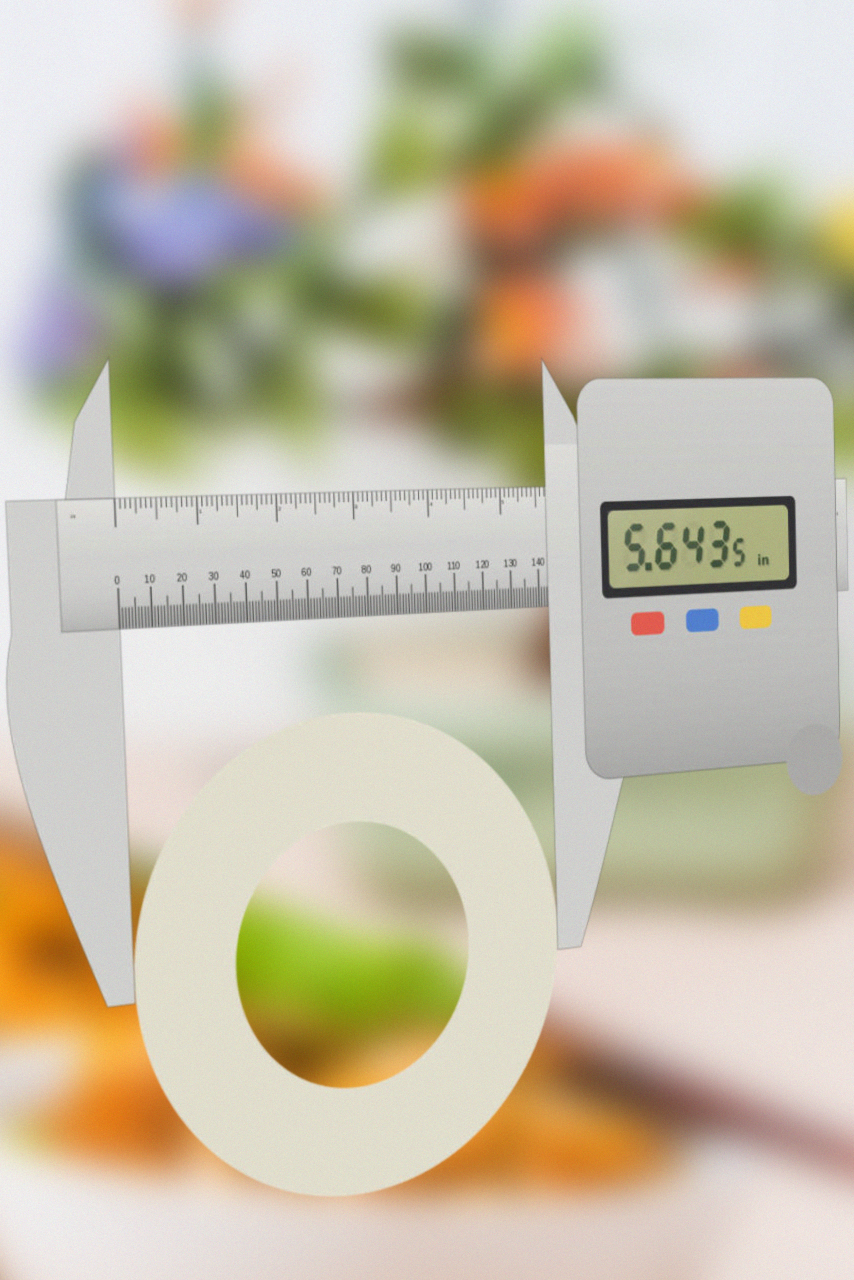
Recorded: 5.6435 in
